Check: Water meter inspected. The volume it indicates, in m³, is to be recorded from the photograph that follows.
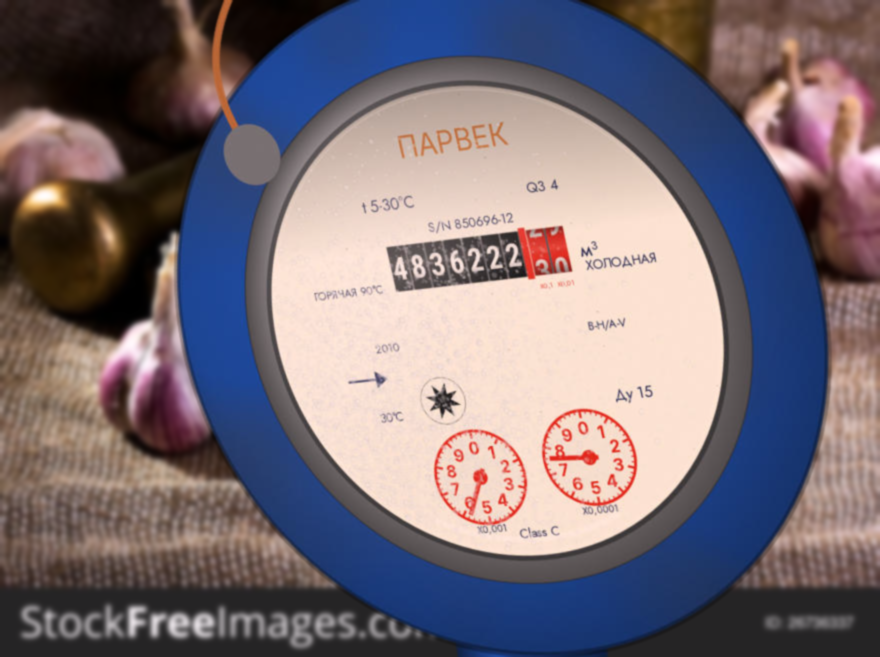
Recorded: 4836222.2957 m³
